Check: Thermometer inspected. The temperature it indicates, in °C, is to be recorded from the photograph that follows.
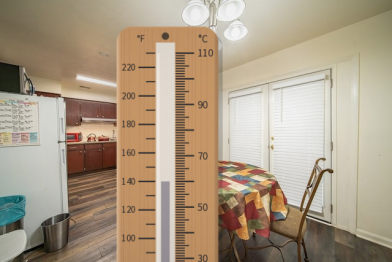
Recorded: 60 °C
